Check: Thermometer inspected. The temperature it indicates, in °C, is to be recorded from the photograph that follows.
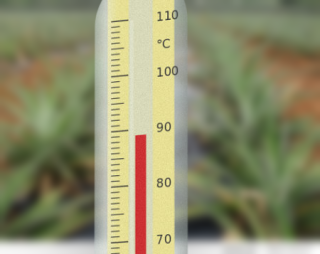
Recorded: 89 °C
